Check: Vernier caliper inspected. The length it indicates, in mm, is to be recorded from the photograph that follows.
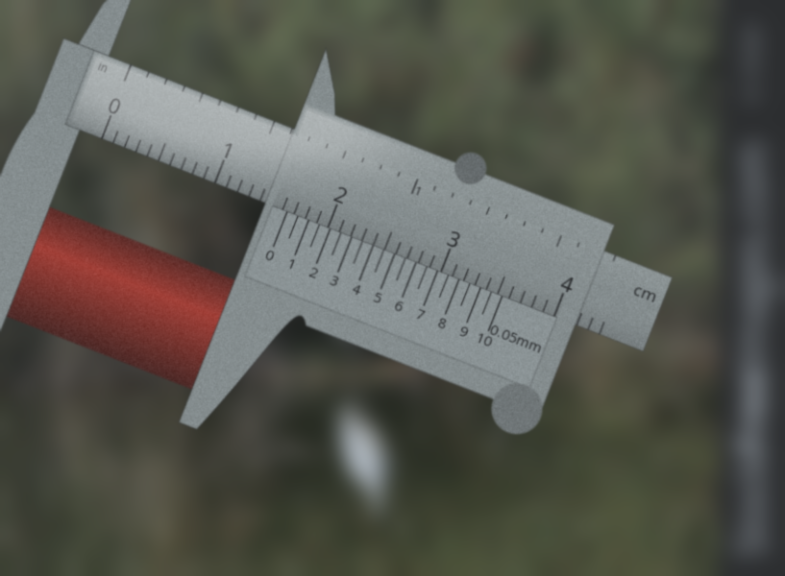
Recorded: 16.4 mm
